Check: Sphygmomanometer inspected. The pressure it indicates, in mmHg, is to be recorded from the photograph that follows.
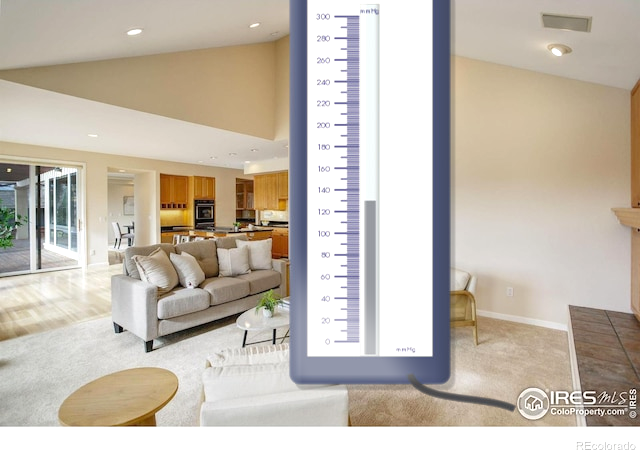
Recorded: 130 mmHg
